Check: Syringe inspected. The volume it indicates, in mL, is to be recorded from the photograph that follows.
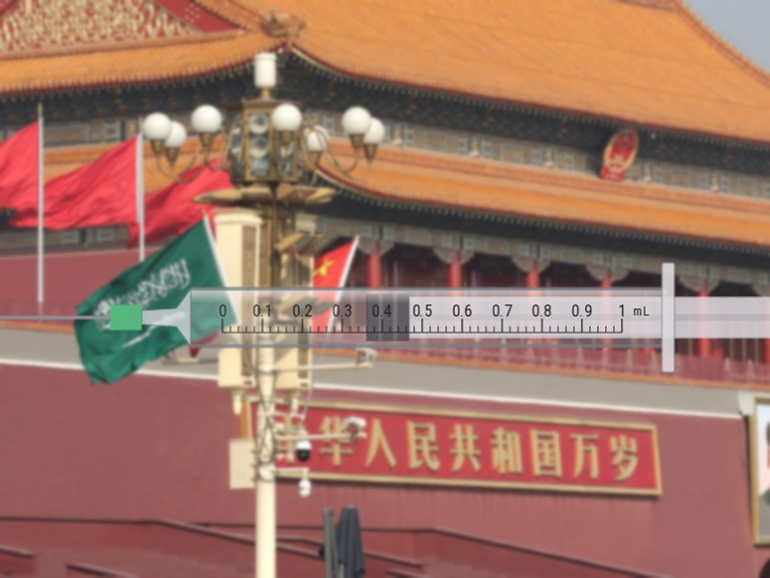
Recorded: 0.36 mL
